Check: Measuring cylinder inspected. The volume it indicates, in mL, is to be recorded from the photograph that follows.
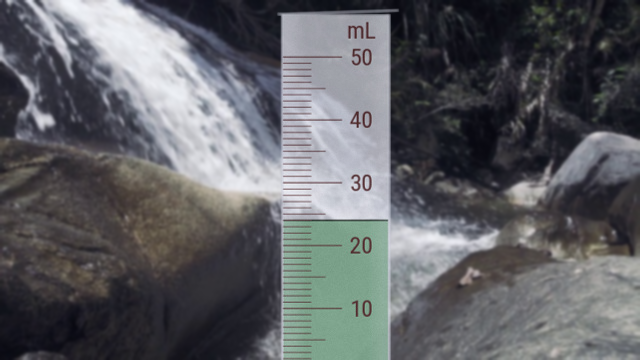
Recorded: 24 mL
